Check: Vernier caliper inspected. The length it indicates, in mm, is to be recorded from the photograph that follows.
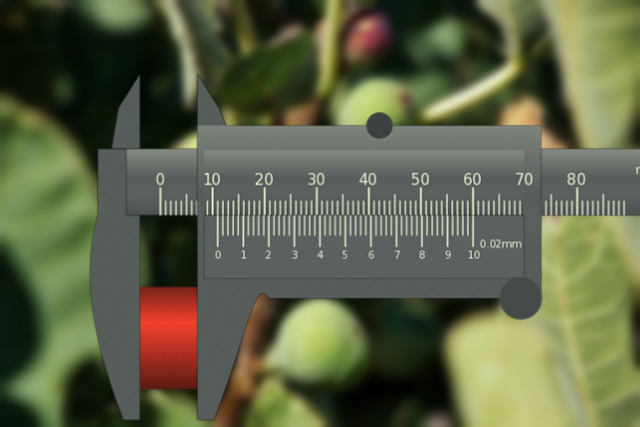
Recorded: 11.0 mm
